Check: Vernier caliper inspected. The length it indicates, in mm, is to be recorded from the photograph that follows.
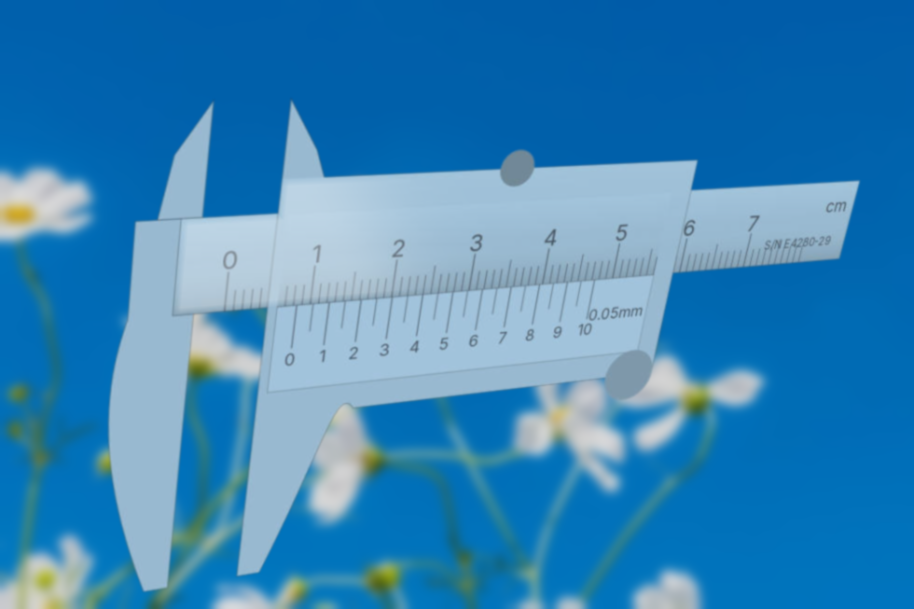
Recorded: 8.4 mm
